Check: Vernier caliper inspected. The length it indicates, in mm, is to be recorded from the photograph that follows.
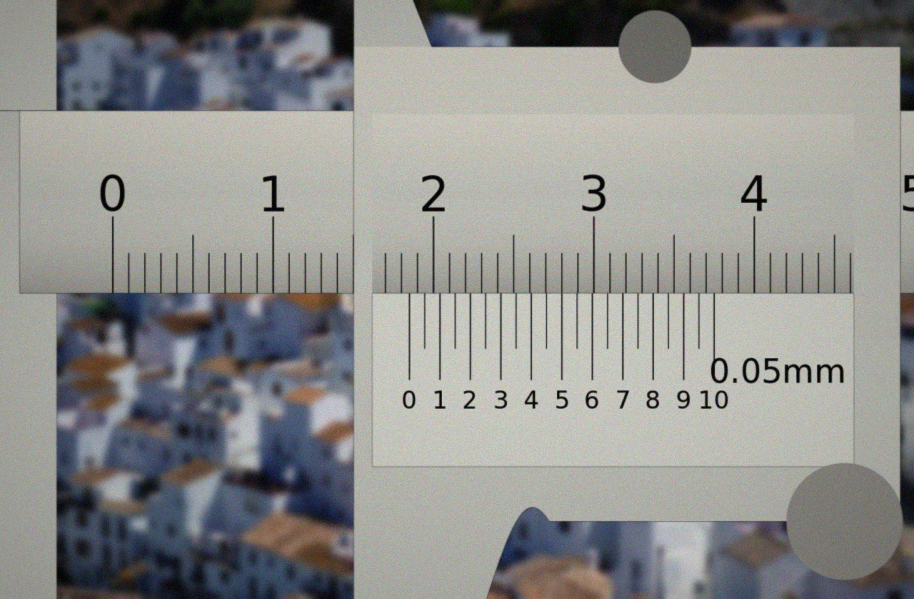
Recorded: 18.5 mm
